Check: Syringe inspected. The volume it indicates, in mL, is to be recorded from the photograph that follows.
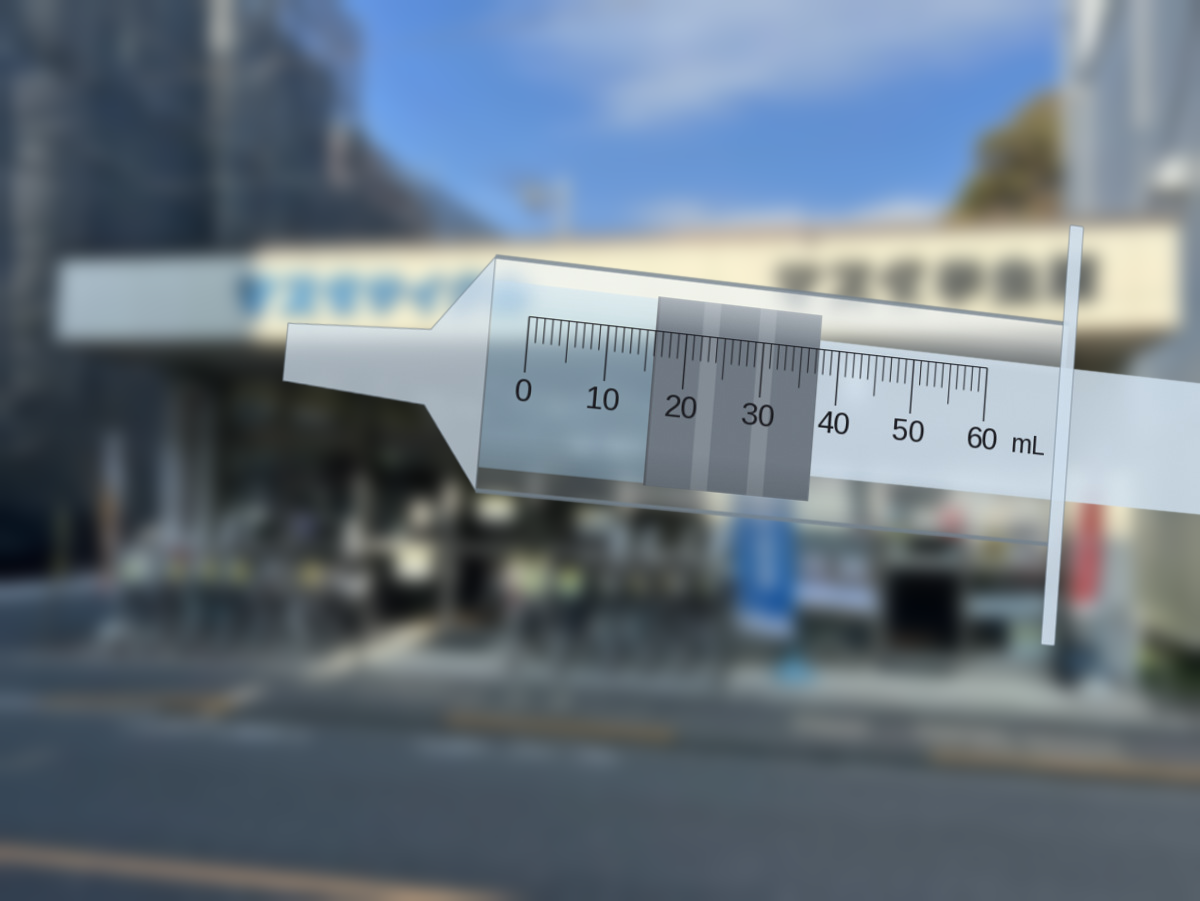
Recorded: 16 mL
